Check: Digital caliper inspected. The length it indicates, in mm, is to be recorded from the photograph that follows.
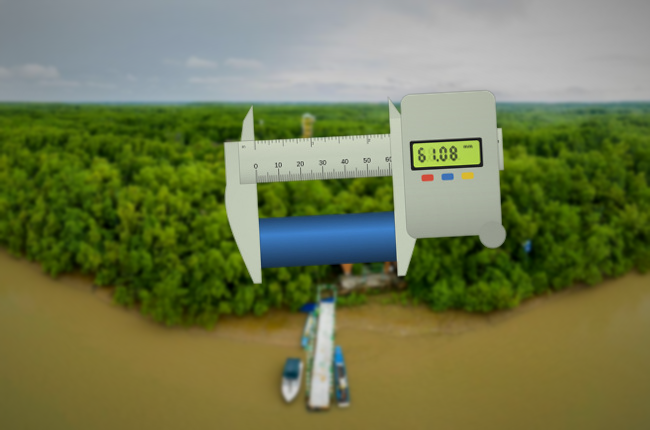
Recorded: 61.08 mm
